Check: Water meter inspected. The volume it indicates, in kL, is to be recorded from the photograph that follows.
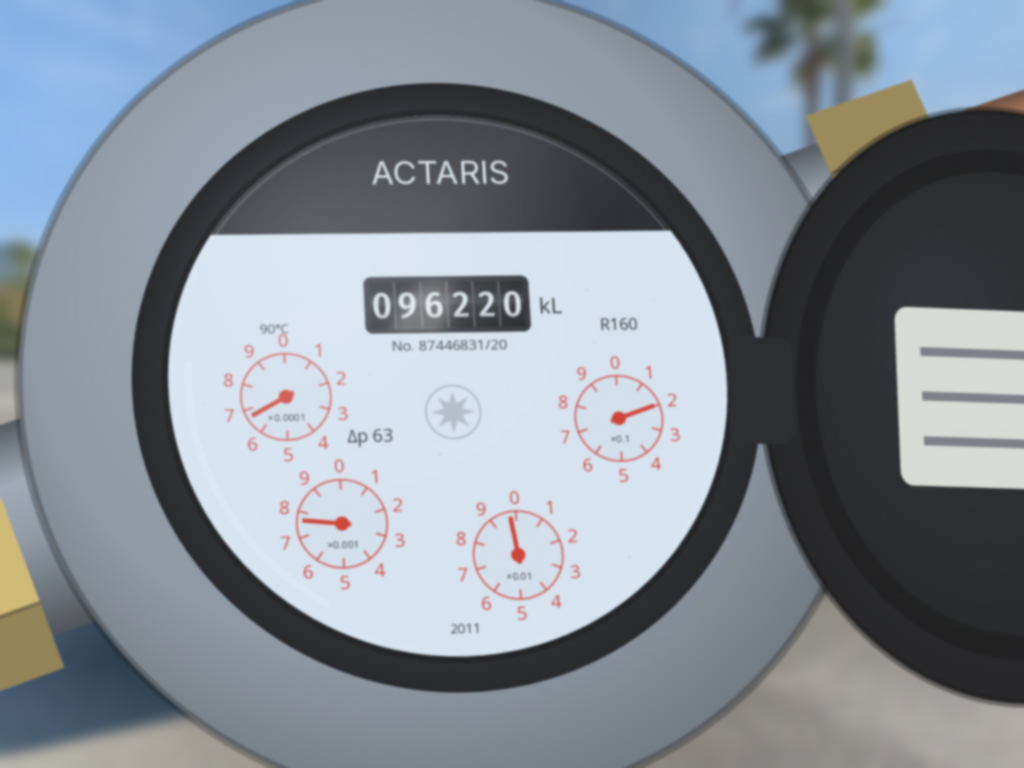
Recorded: 96220.1976 kL
